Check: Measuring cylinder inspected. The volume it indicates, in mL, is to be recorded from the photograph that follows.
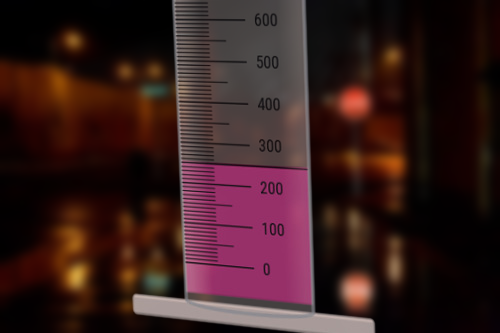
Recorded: 250 mL
